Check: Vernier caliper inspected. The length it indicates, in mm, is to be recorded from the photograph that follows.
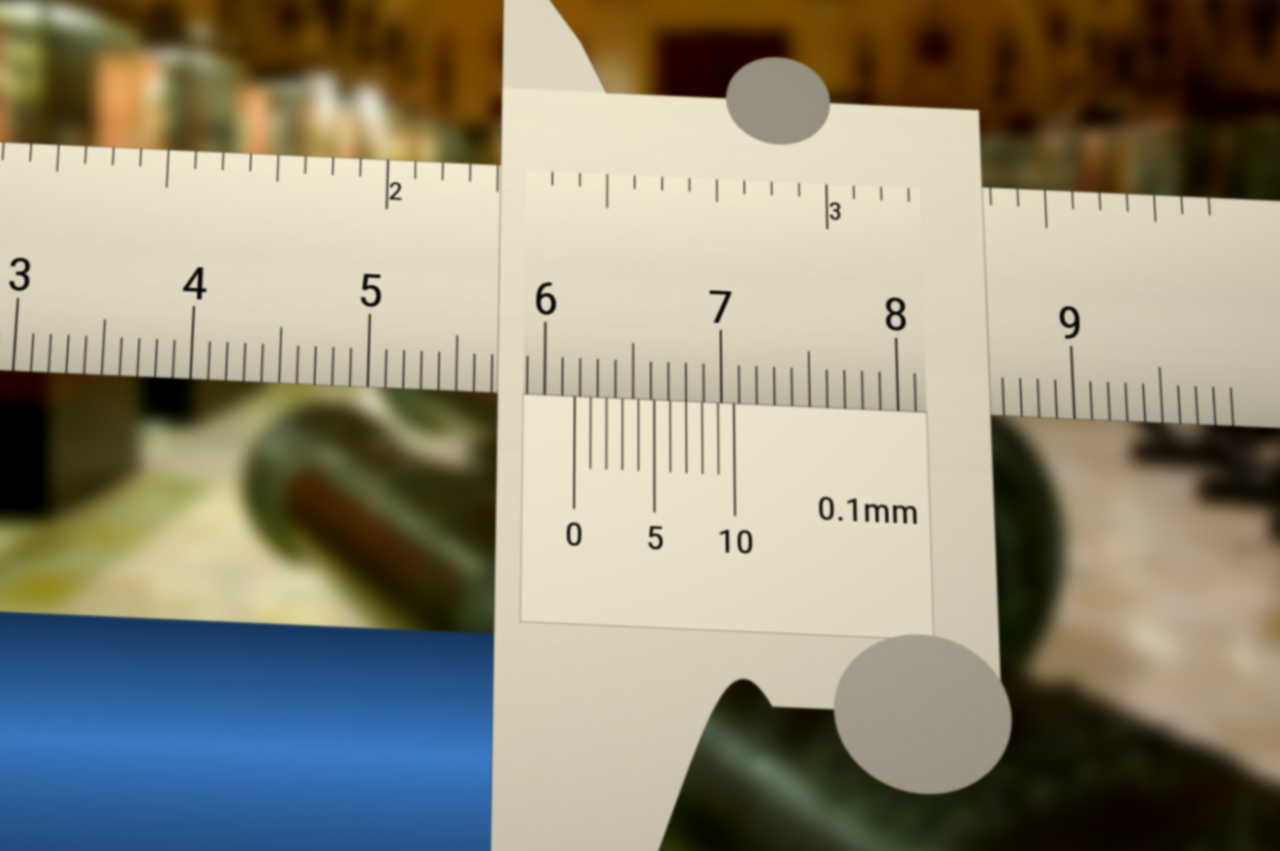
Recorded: 61.7 mm
